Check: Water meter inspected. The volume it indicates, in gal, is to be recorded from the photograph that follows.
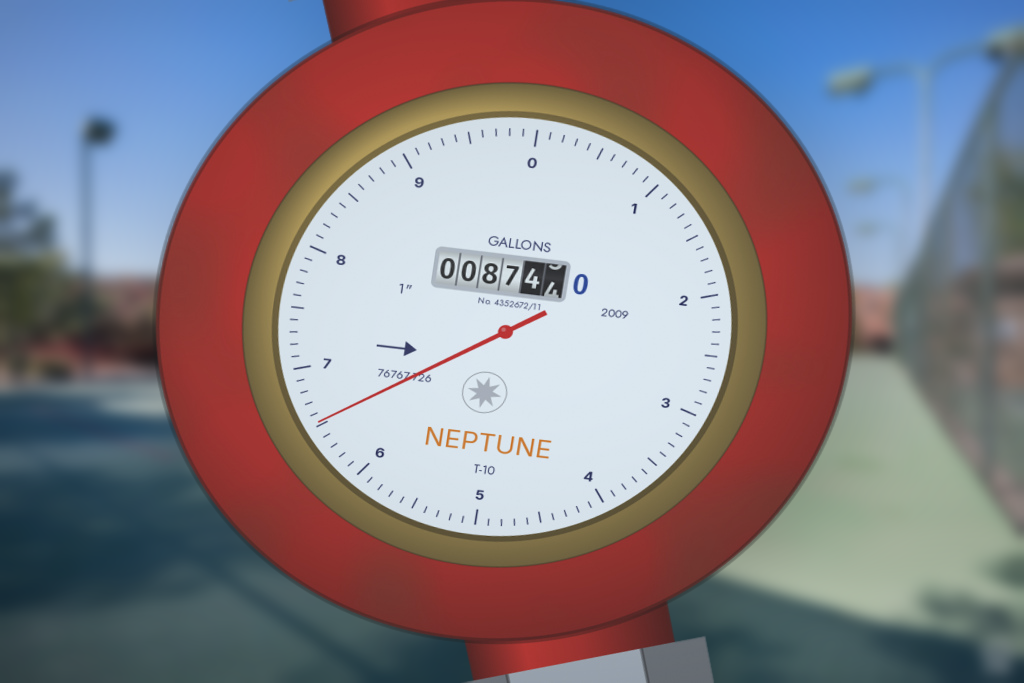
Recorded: 87436.5 gal
